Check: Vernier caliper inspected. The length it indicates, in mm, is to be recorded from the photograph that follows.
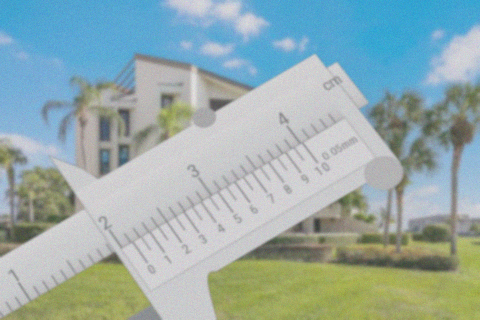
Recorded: 21.2 mm
